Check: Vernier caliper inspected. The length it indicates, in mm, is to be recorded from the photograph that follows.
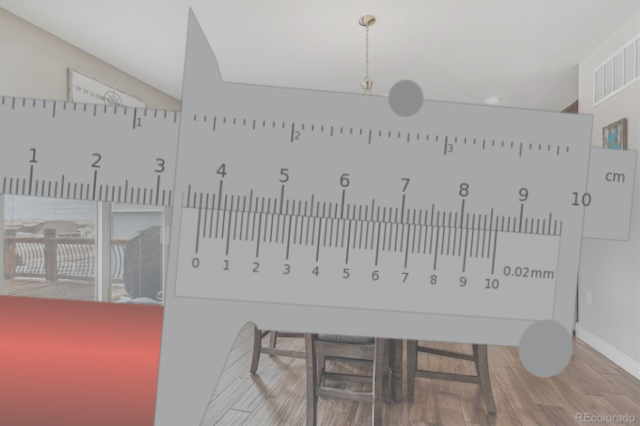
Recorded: 37.0 mm
